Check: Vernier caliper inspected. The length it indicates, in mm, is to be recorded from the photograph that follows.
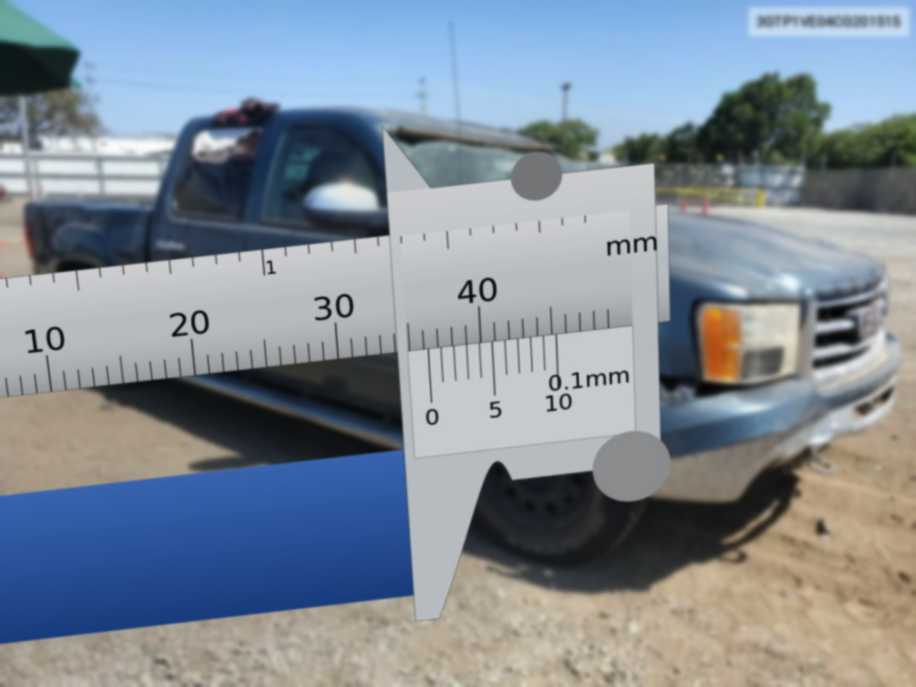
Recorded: 36.3 mm
